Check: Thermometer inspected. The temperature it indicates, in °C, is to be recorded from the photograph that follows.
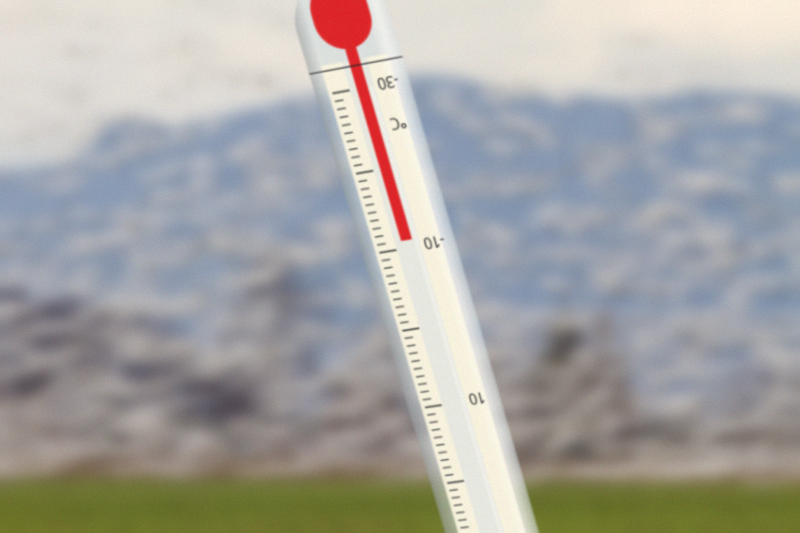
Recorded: -11 °C
